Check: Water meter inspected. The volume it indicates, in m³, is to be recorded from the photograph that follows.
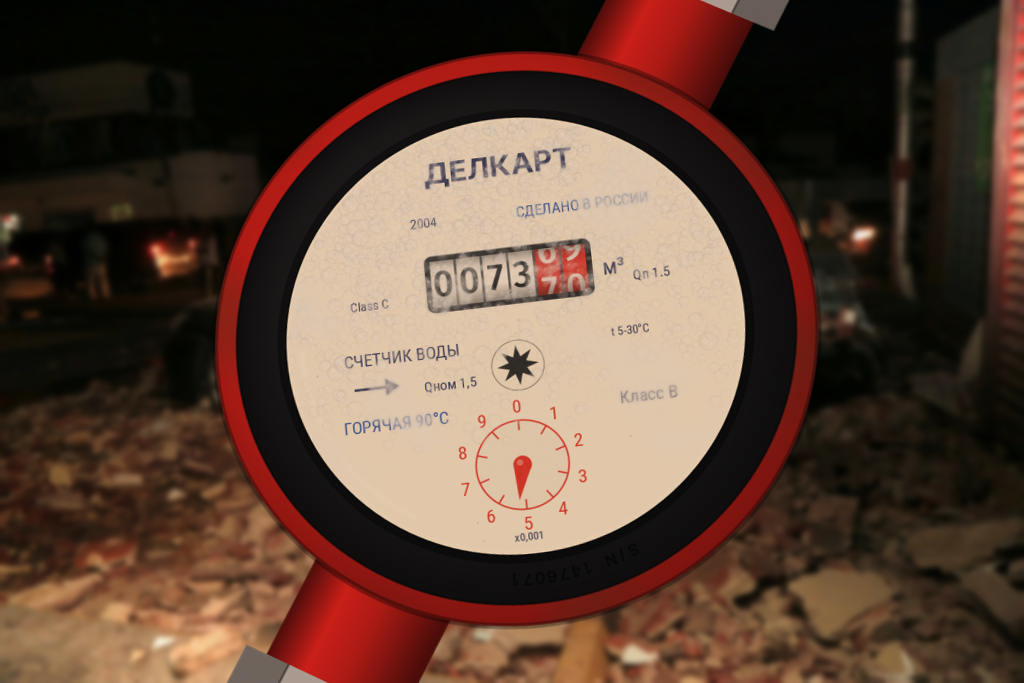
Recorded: 73.695 m³
